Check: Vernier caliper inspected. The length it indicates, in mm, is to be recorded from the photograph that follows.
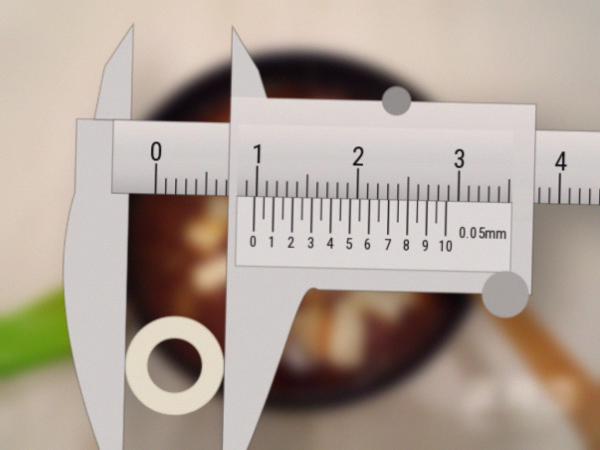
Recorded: 9.8 mm
